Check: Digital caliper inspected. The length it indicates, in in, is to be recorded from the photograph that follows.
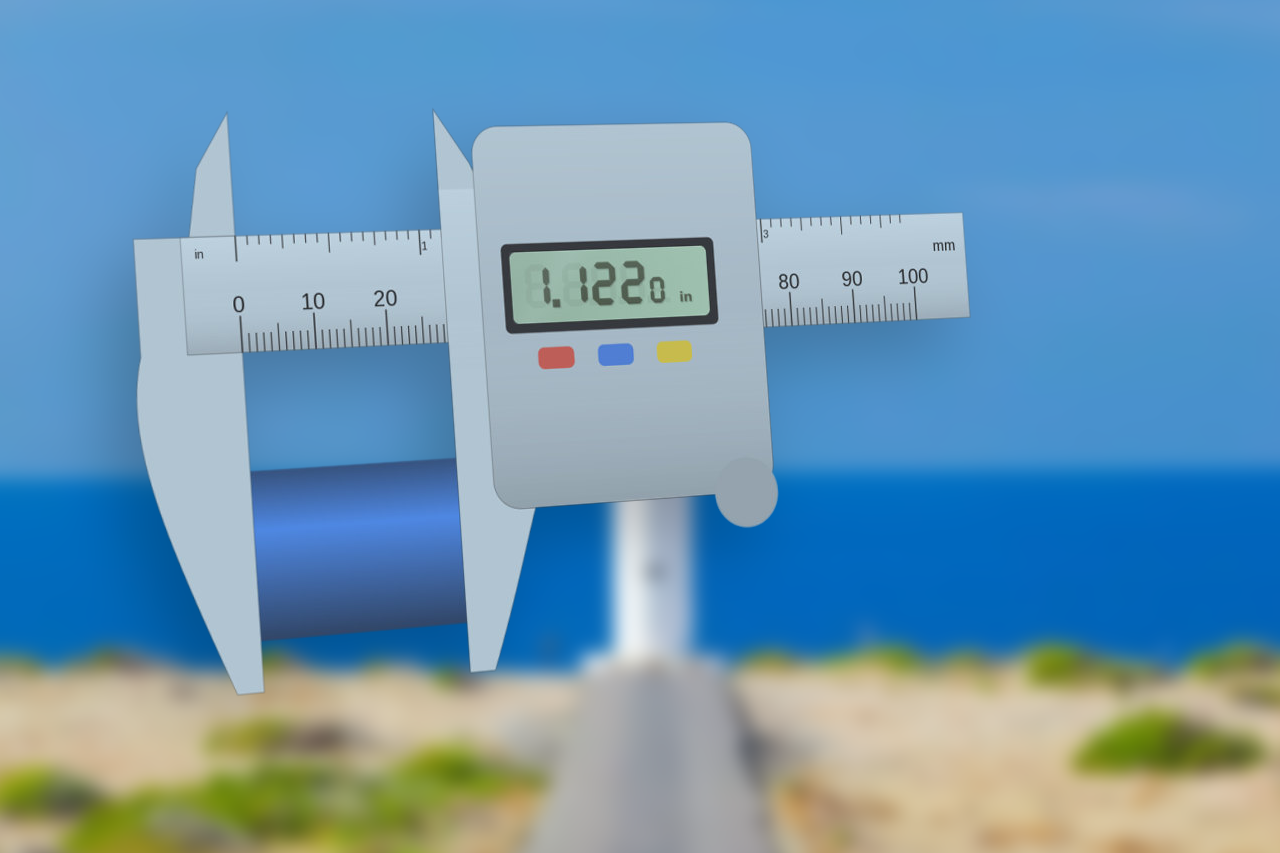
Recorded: 1.1220 in
